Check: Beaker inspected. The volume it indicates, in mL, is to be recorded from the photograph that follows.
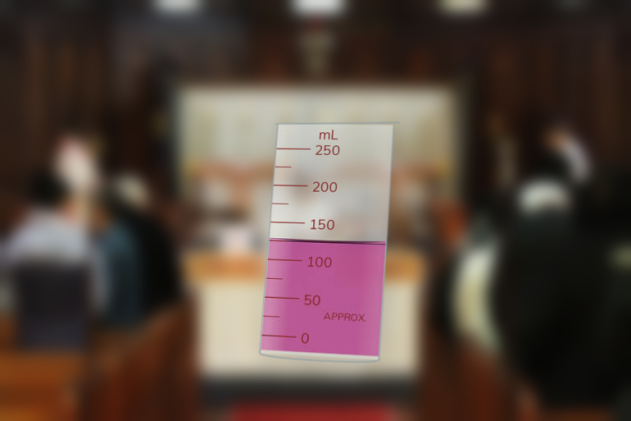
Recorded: 125 mL
